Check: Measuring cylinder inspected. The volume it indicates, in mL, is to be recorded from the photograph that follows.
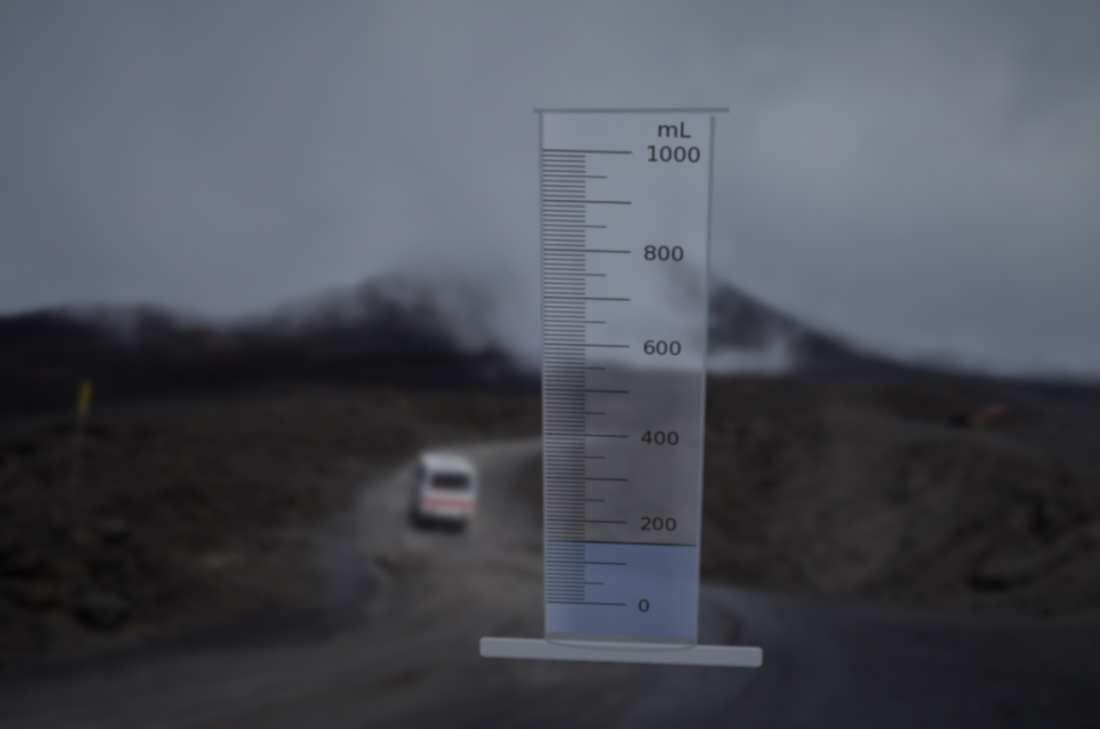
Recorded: 150 mL
